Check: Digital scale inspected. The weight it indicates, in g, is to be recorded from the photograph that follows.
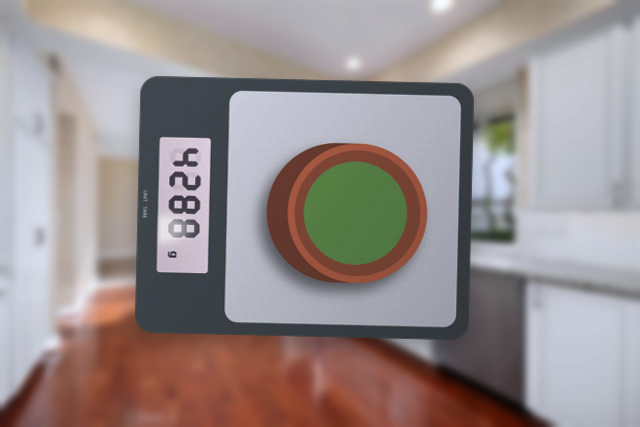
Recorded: 4288 g
